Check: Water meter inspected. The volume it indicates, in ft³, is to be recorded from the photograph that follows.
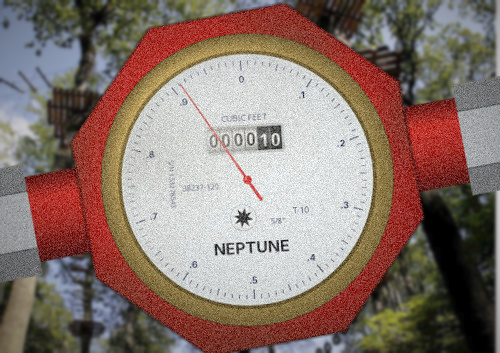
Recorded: 9.91 ft³
